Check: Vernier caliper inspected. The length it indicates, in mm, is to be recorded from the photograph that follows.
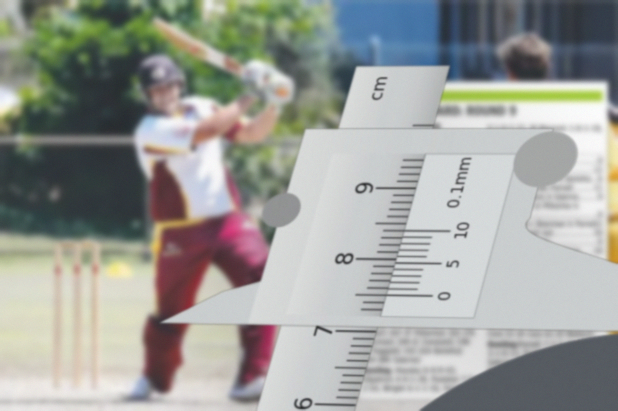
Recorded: 75.0 mm
